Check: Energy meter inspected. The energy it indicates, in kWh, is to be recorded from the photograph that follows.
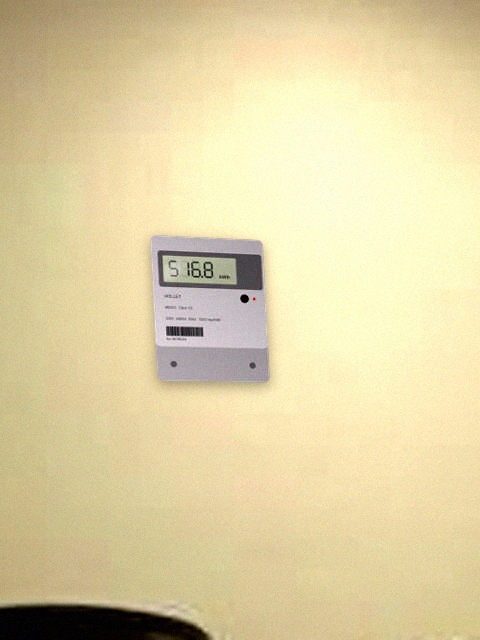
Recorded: 516.8 kWh
